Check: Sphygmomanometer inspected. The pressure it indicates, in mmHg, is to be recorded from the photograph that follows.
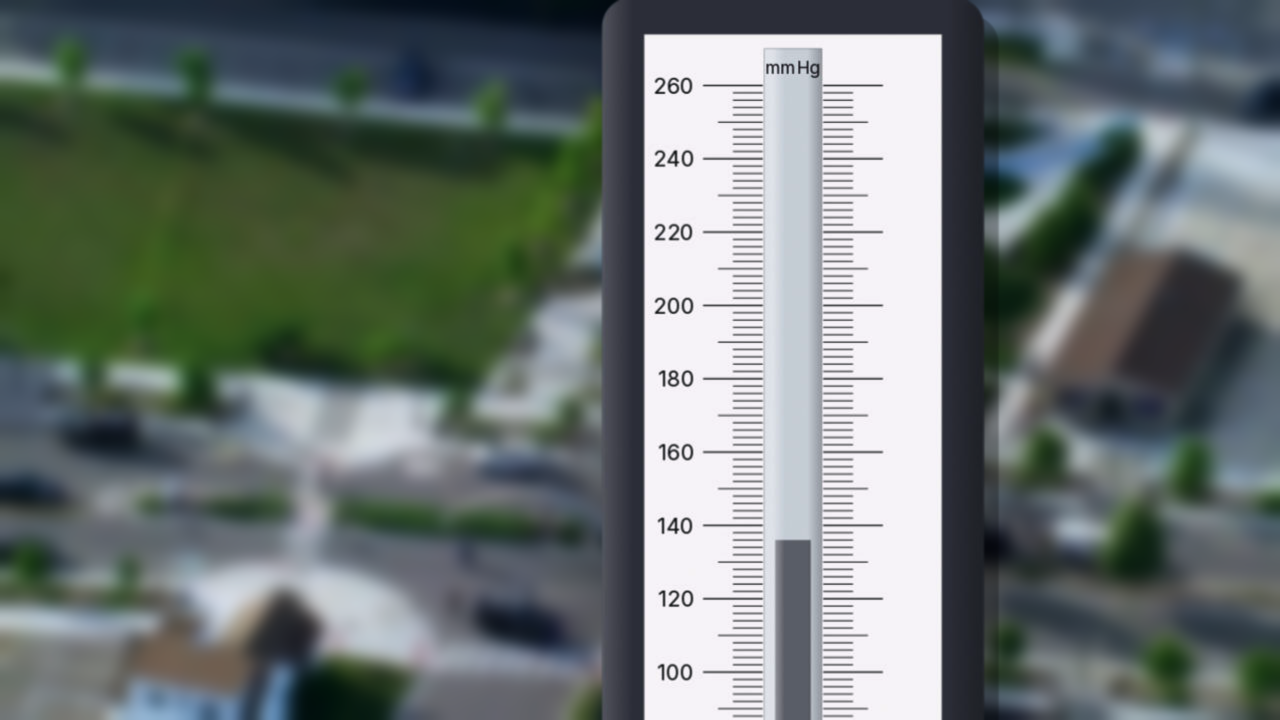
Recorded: 136 mmHg
